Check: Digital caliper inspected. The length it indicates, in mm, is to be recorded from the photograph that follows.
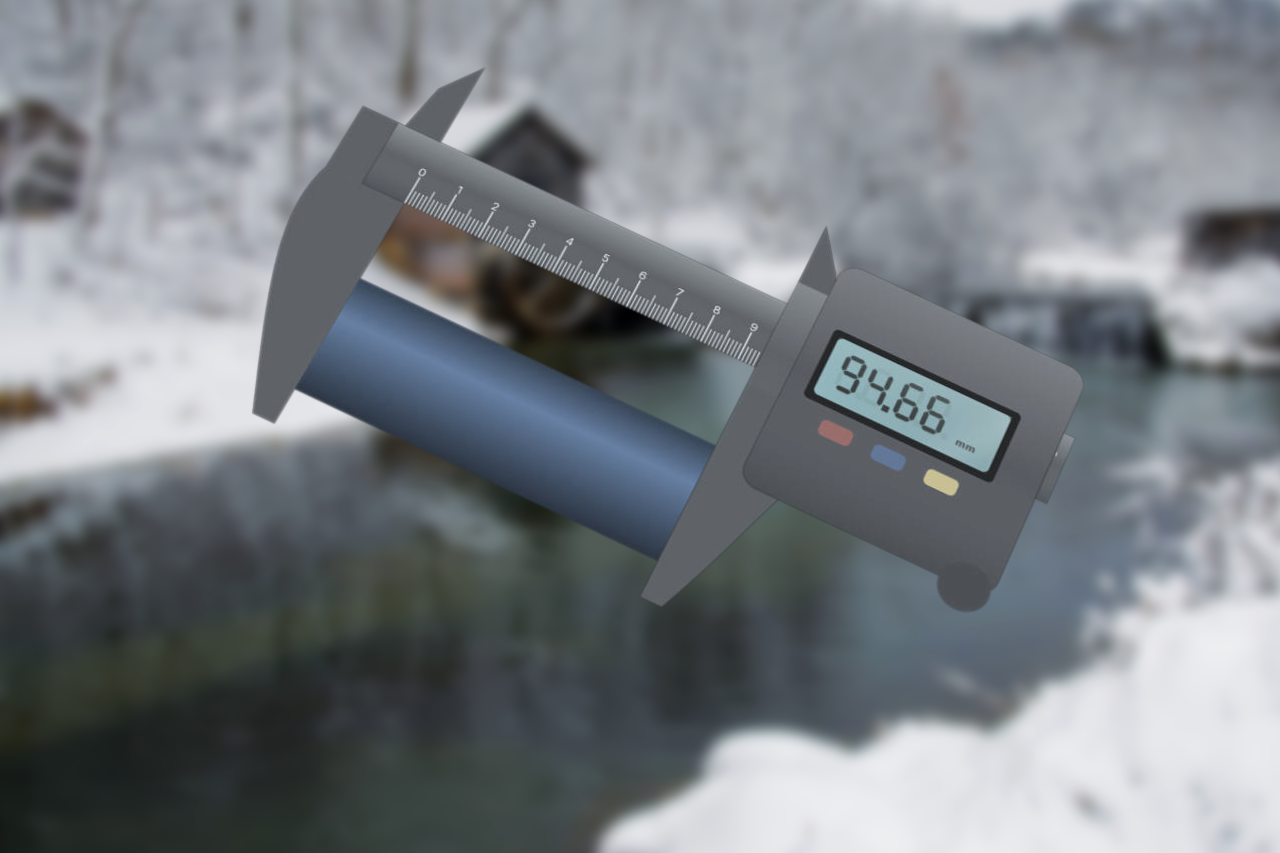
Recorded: 94.66 mm
